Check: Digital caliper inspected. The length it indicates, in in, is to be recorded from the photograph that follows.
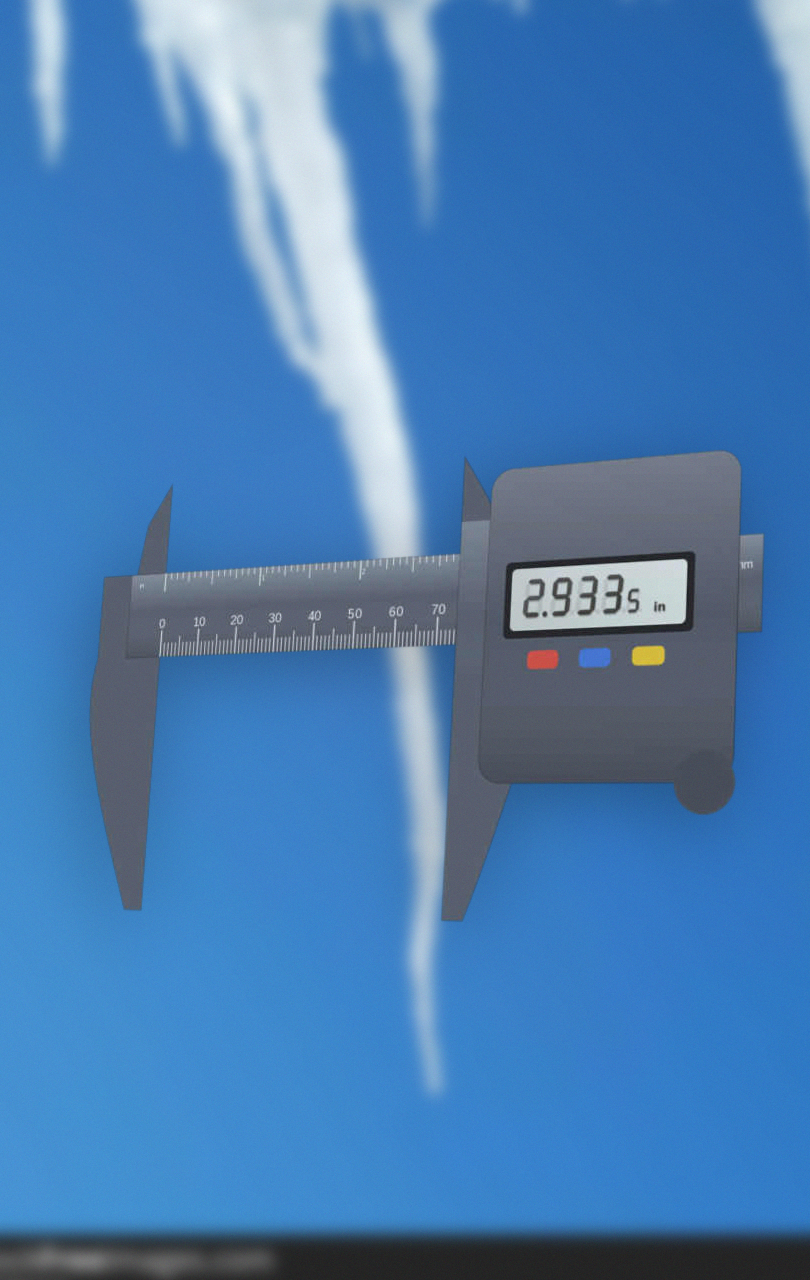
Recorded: 2.9335 in
